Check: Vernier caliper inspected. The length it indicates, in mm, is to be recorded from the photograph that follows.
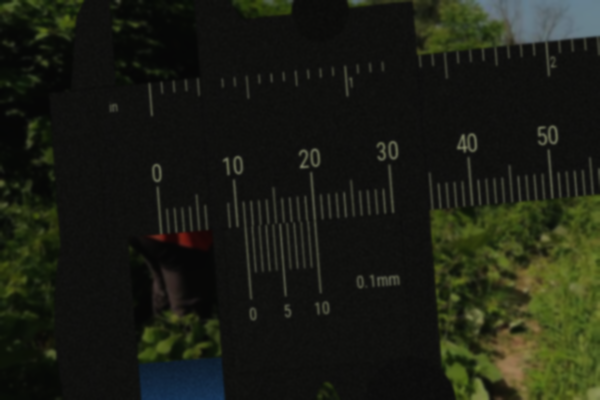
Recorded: 11.0 mm
